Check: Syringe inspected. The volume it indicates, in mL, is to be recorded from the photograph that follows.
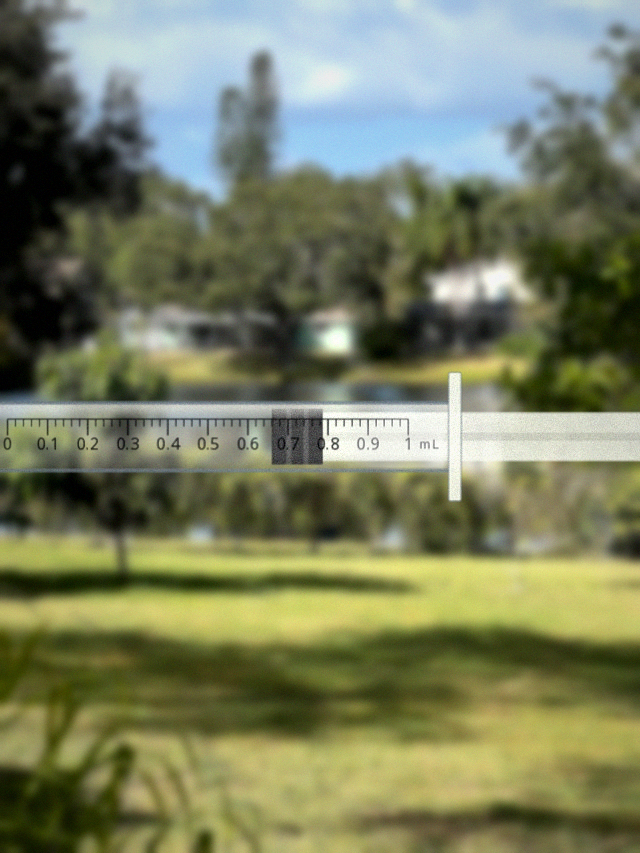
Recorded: 0.66 mL
